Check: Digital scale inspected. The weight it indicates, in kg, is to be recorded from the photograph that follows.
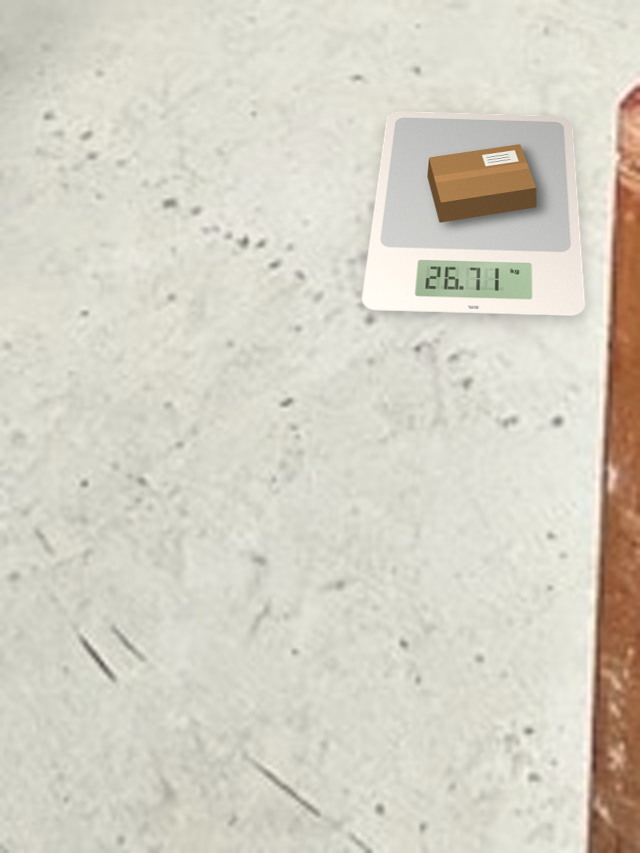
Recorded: 26.71 kg
